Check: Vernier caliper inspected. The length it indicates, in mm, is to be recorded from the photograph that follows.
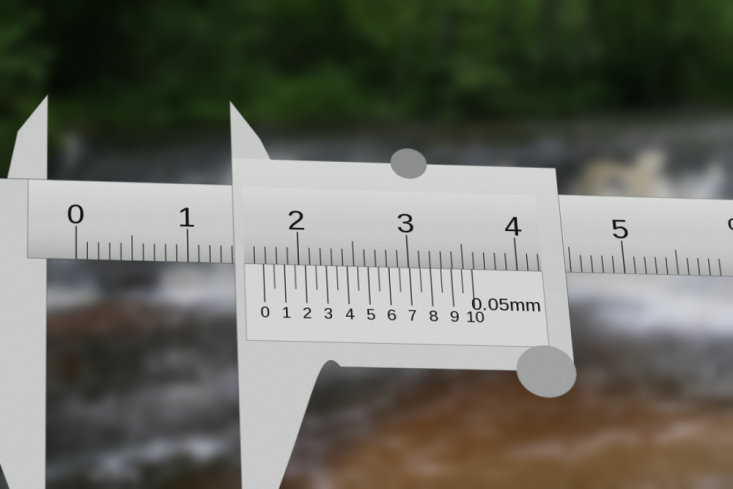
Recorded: 16.8 mm
